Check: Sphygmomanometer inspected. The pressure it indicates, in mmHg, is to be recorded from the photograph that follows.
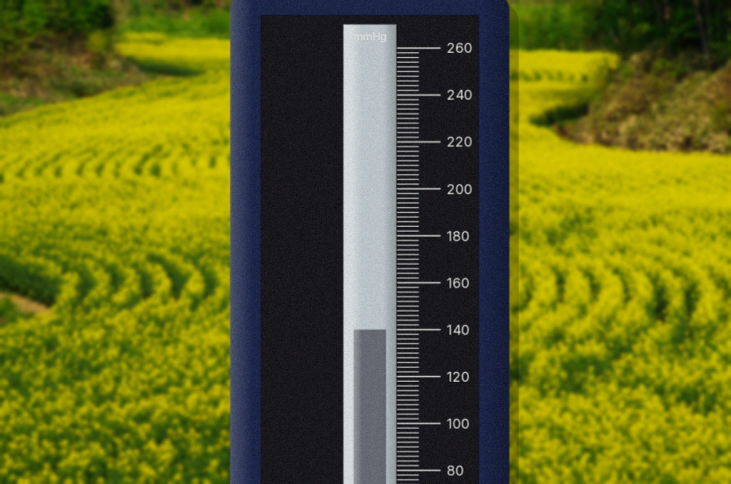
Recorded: 140 mmHg
